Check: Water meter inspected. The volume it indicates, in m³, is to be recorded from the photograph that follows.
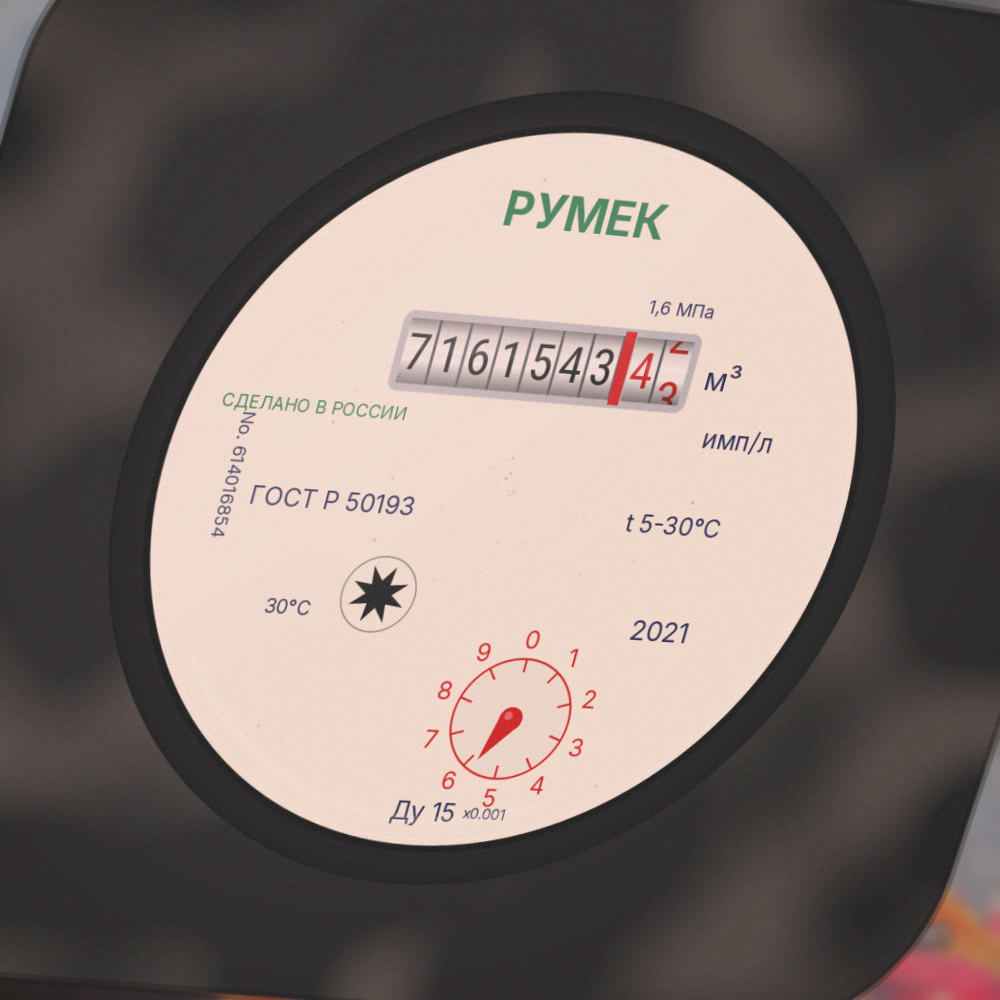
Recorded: 7161543.425 m³
